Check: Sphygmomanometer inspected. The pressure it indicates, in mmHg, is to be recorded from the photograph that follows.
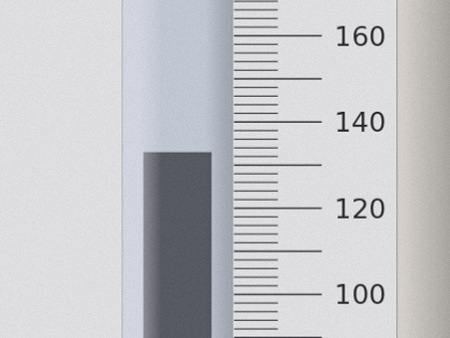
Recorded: 133 mmHg
